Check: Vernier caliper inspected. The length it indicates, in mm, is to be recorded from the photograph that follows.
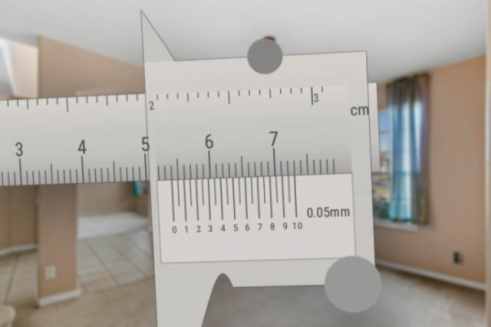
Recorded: 54.0 mm
